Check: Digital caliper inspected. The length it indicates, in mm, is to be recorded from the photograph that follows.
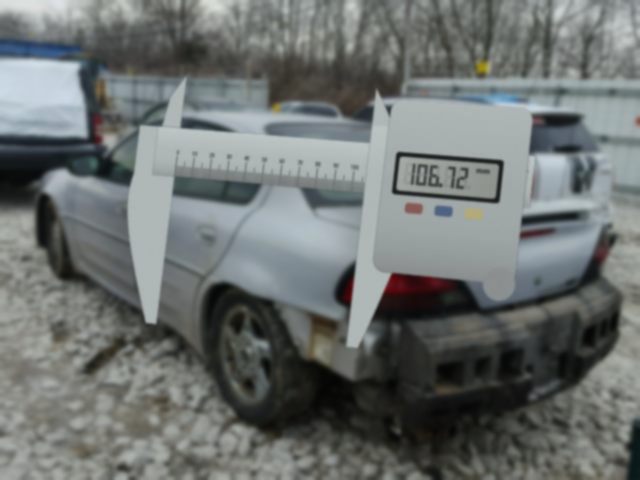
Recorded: 106.72 mm
